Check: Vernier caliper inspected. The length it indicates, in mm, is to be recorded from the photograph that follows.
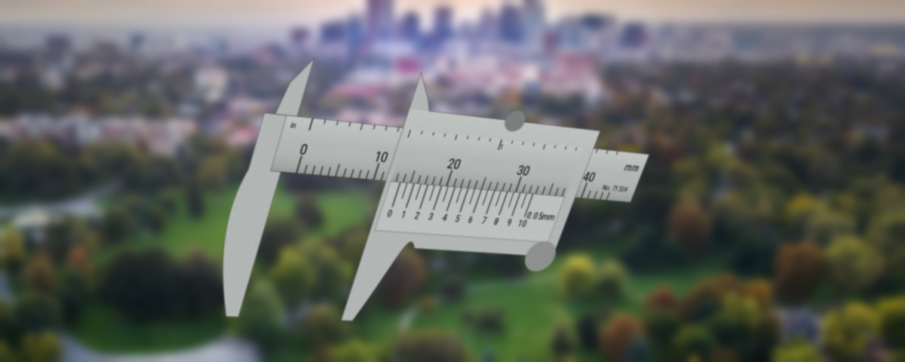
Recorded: 13.6 mm
